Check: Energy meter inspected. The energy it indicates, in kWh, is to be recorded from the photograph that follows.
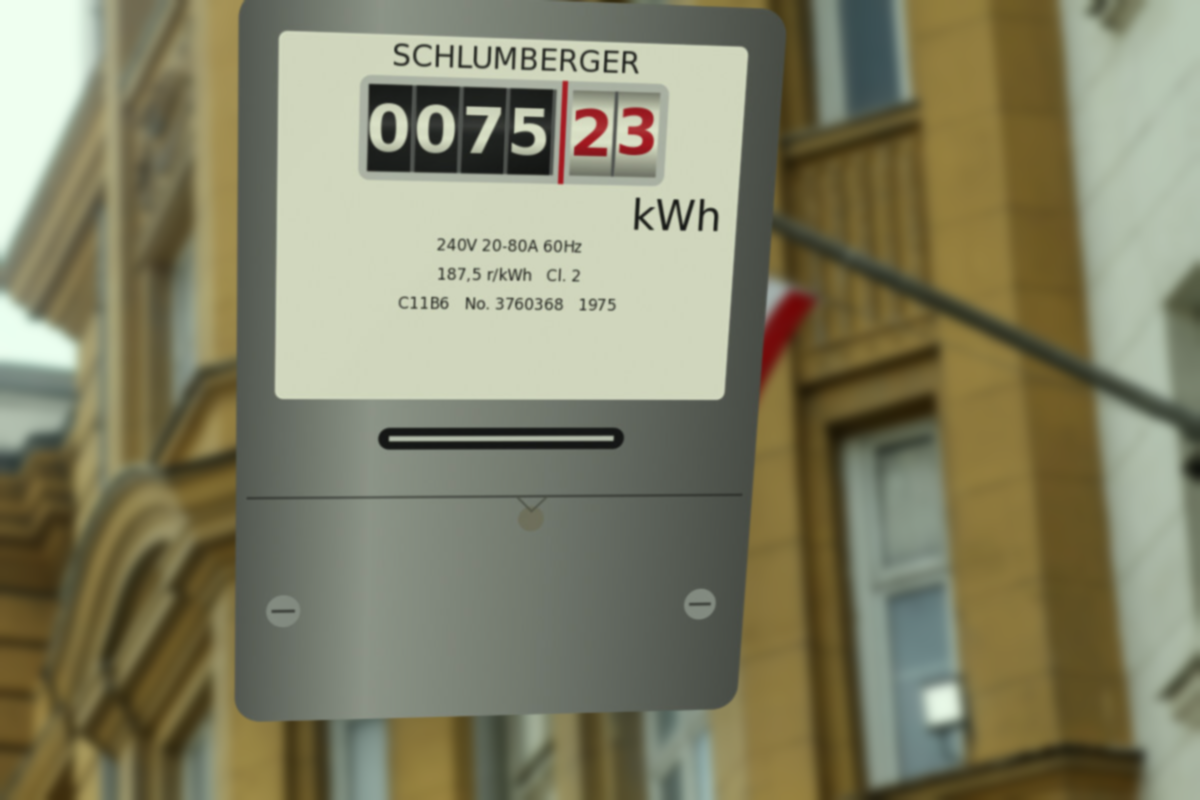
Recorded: 75.23 kWh
